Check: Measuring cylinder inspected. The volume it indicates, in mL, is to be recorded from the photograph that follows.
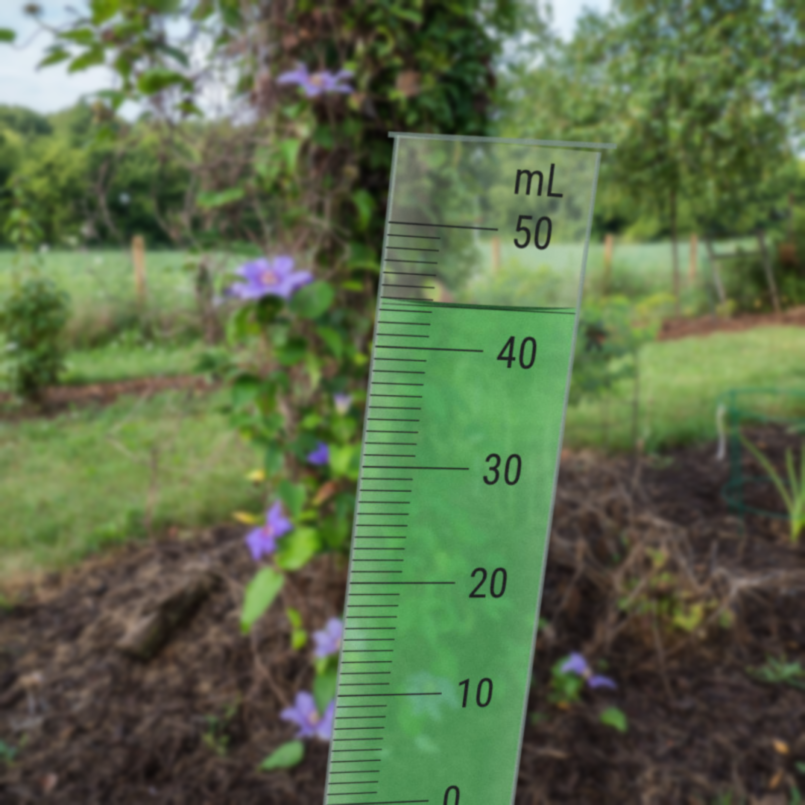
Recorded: 43.5 mL
